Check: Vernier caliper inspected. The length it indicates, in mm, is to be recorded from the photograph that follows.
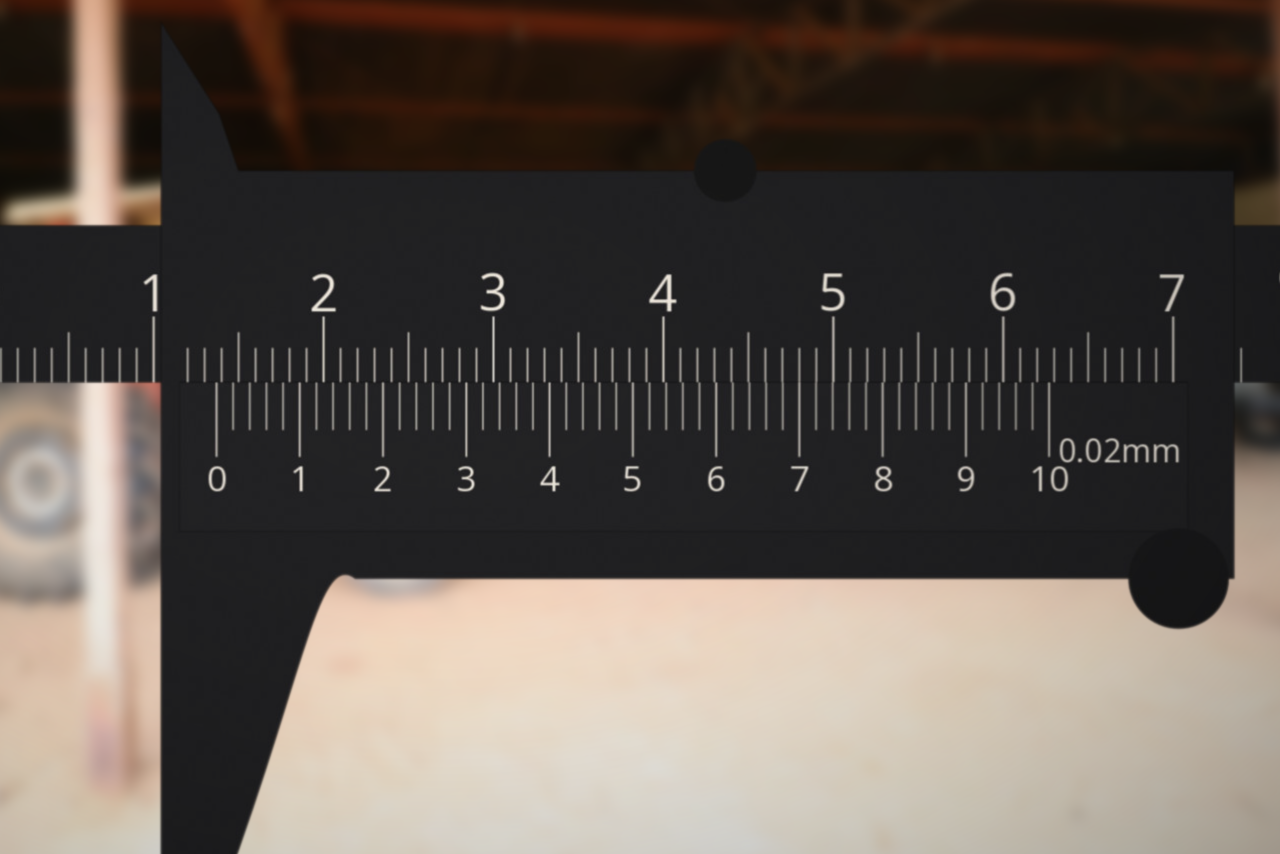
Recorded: 13.7 mm
